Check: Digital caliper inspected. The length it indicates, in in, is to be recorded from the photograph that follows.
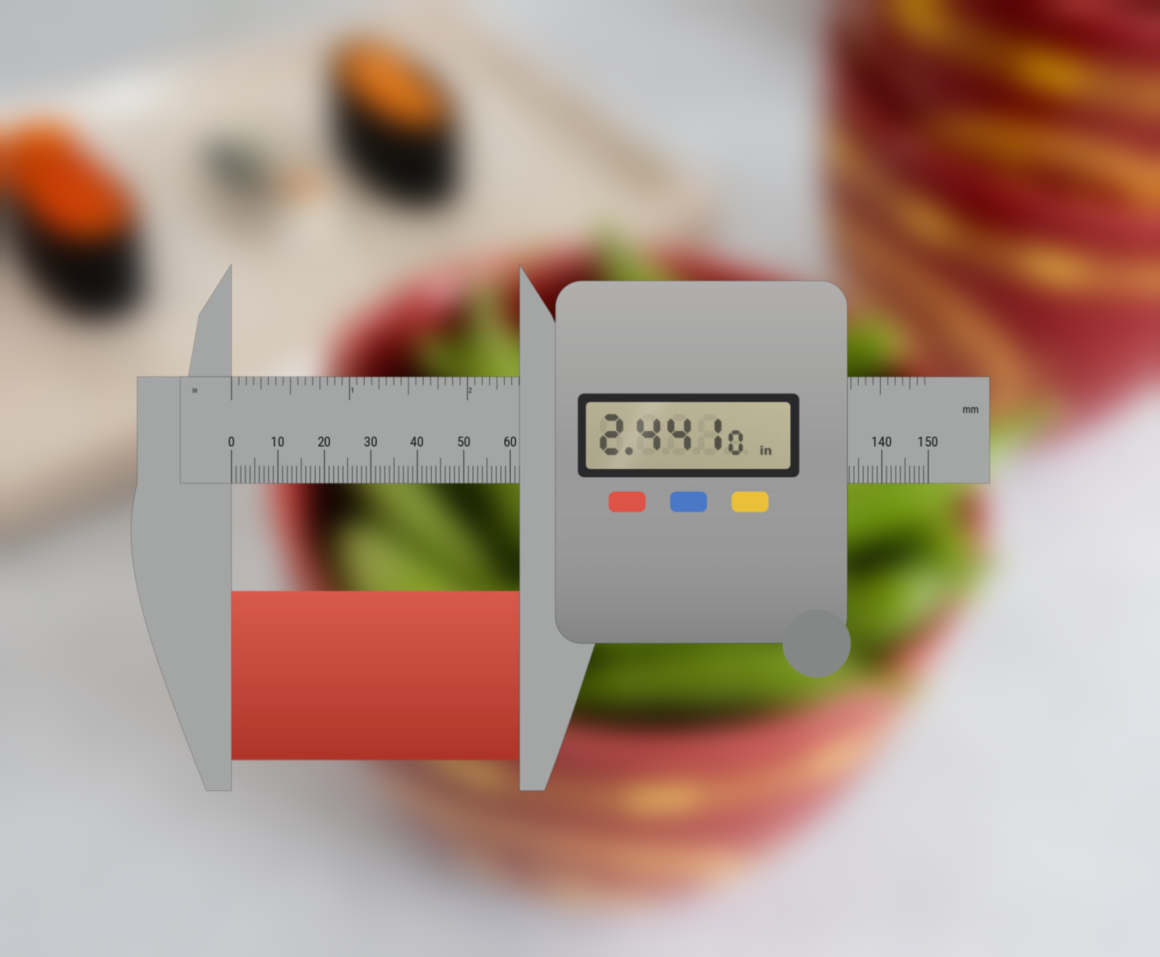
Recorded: 2.4410 in
